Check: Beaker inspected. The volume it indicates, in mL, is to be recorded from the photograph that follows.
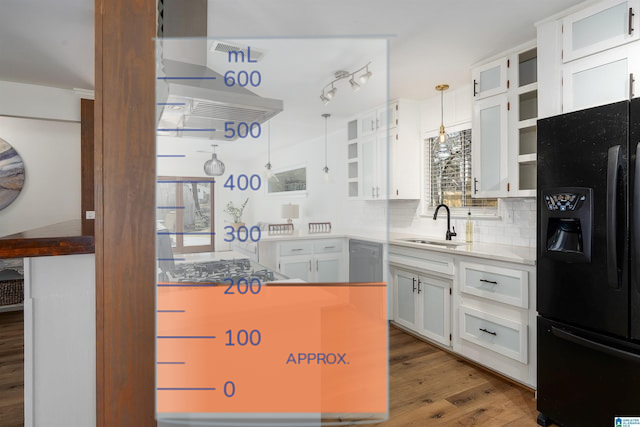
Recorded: 200 mL
